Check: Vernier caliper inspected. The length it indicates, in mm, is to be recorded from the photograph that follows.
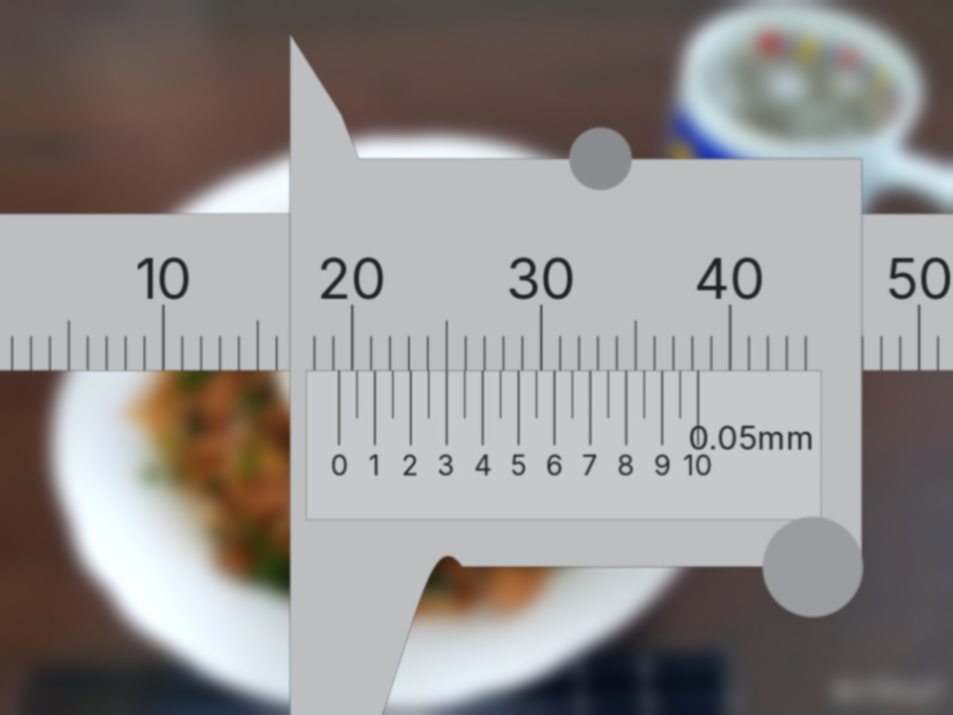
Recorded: 19.3 mm
